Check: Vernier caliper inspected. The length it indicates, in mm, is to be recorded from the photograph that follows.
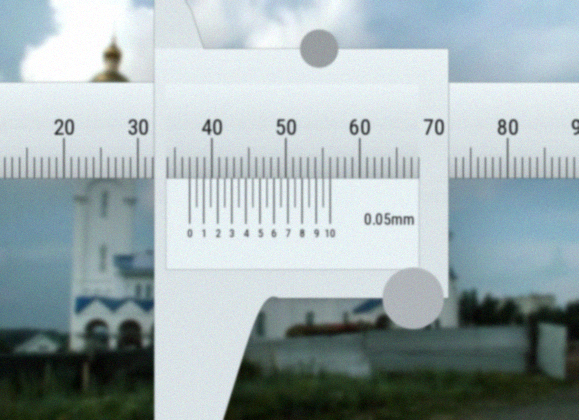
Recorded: 37.0 mm
